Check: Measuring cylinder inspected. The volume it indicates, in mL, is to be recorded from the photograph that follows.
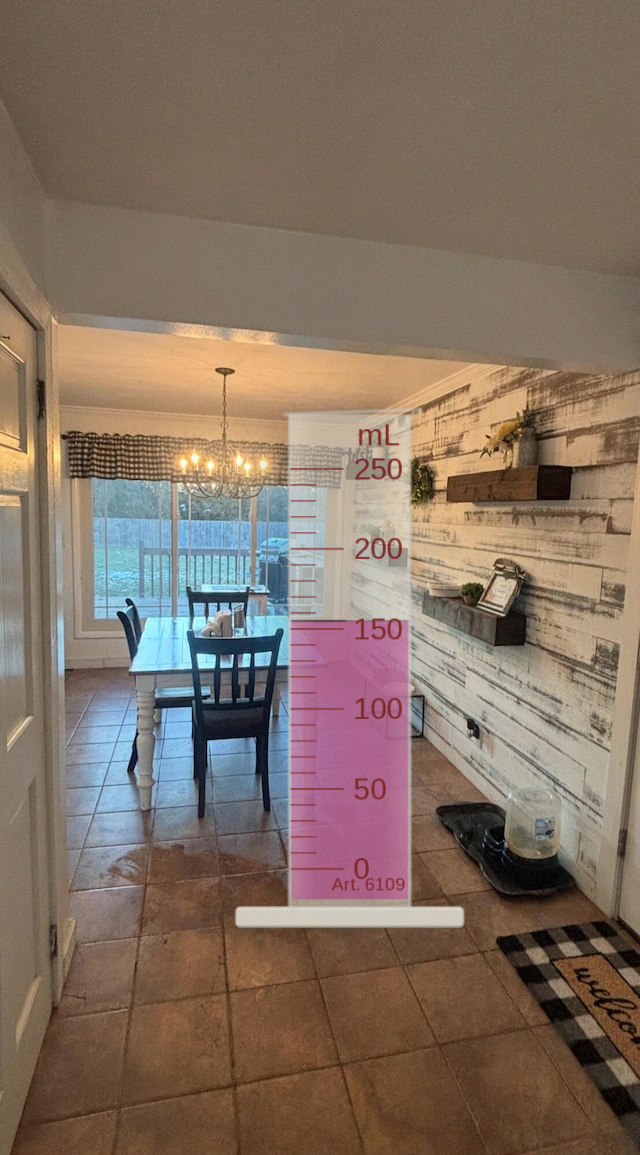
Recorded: 155 mL
